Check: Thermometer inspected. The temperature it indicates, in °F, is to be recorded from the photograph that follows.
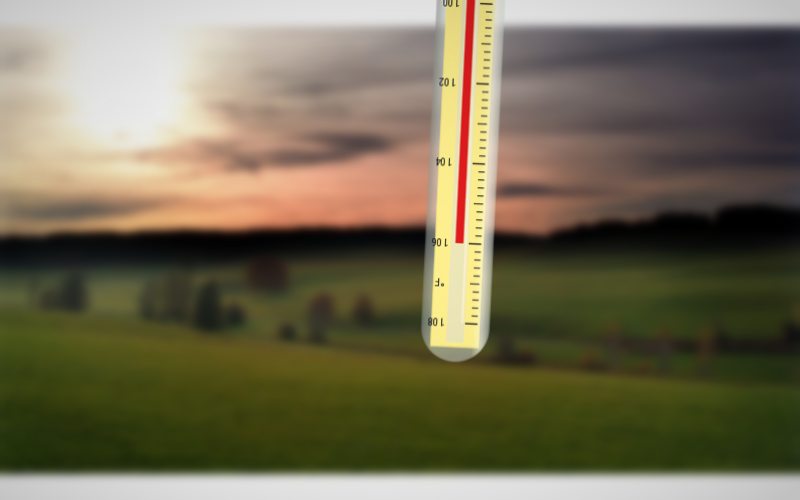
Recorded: 106 °F
